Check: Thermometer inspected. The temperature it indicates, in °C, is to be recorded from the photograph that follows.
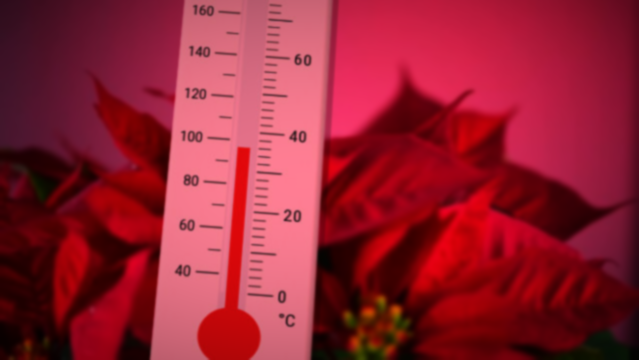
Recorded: 36 °C
